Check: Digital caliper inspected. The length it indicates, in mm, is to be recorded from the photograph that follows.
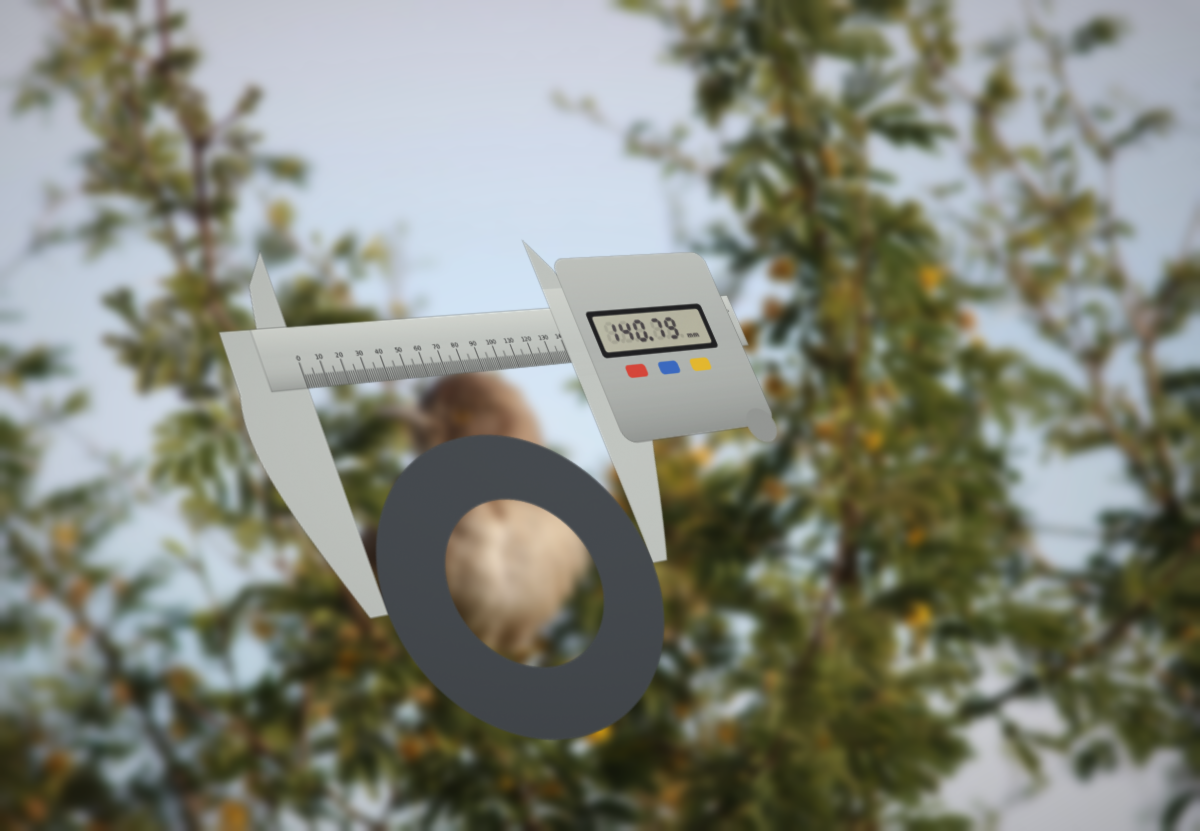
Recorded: 140.79 mm
